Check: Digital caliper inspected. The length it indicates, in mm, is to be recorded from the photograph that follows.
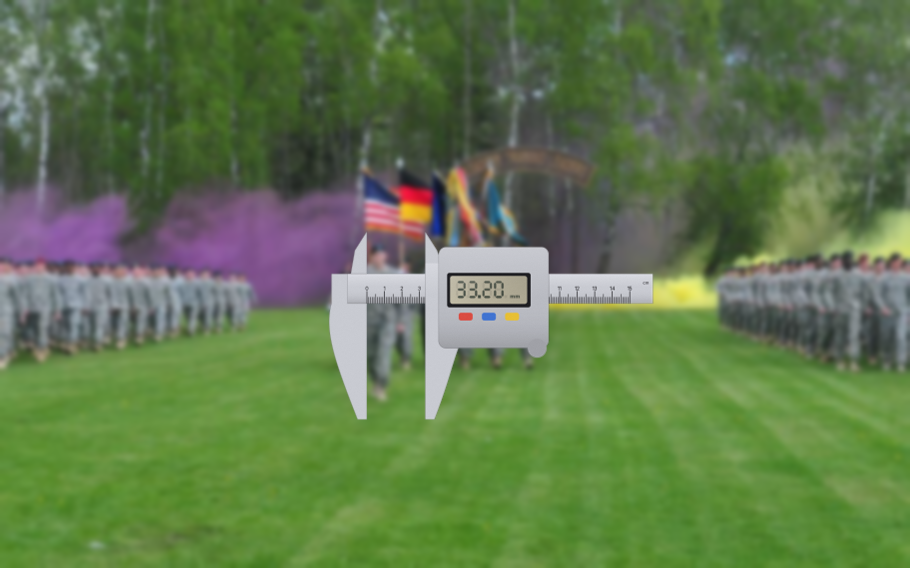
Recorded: 33.20 mm
